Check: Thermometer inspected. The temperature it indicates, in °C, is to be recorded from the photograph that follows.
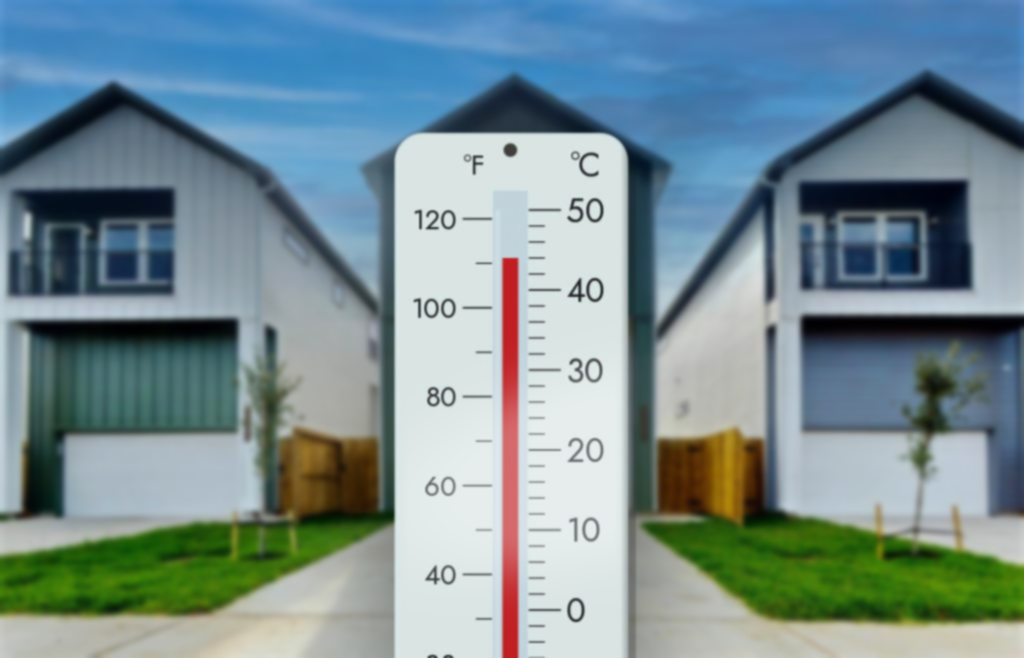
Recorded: 44 °C
